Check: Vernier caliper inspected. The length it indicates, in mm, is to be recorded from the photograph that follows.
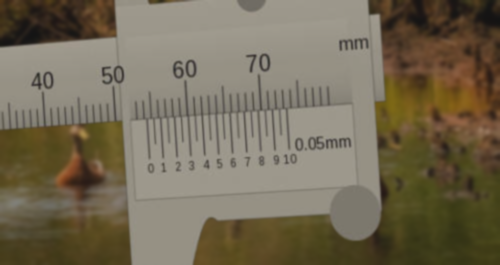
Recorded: 54.4 mm
